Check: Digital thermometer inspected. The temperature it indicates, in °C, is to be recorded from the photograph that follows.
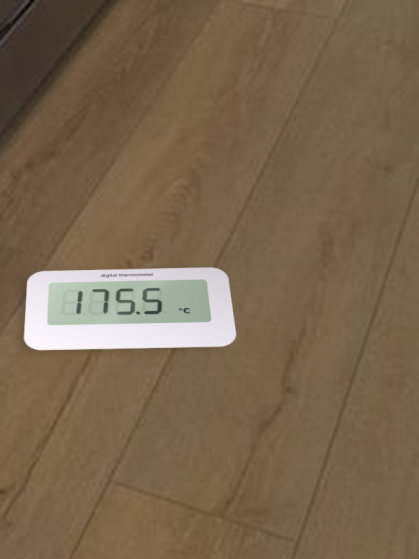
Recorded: 175.5 °C
